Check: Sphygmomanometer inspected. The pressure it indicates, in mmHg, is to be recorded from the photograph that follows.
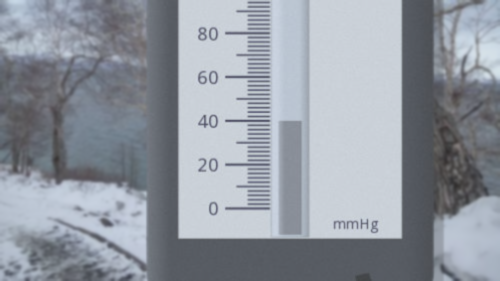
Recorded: 40 mmHg
